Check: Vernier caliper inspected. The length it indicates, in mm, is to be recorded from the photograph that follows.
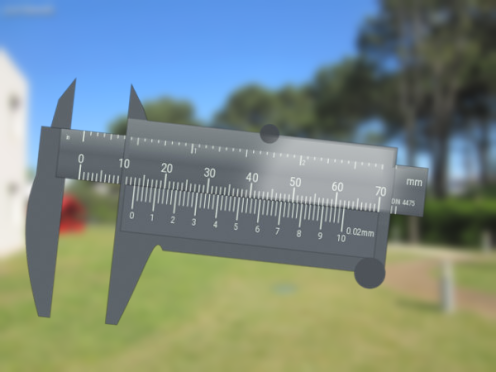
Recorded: 13.0 mm
